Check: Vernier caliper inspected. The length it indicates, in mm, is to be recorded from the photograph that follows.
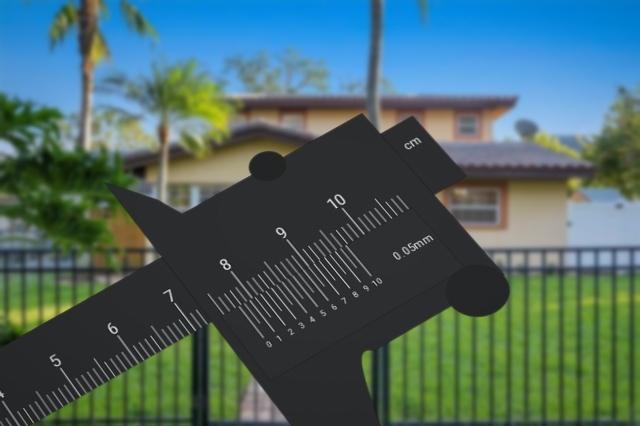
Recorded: 77.6 mm
